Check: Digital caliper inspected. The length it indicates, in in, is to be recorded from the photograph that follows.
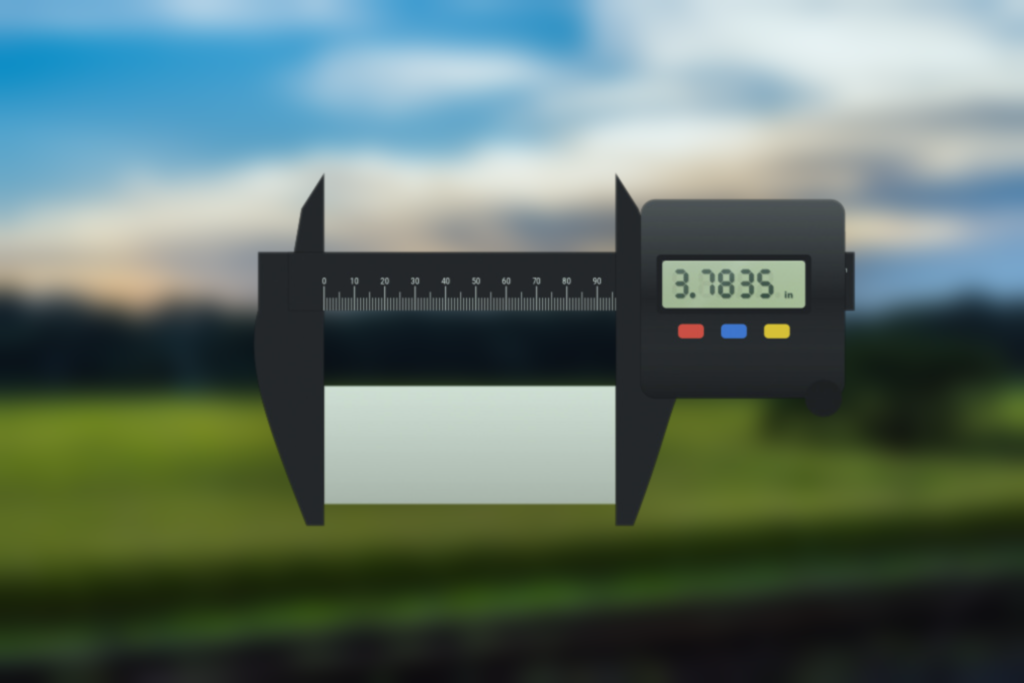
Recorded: 3.7835 in
